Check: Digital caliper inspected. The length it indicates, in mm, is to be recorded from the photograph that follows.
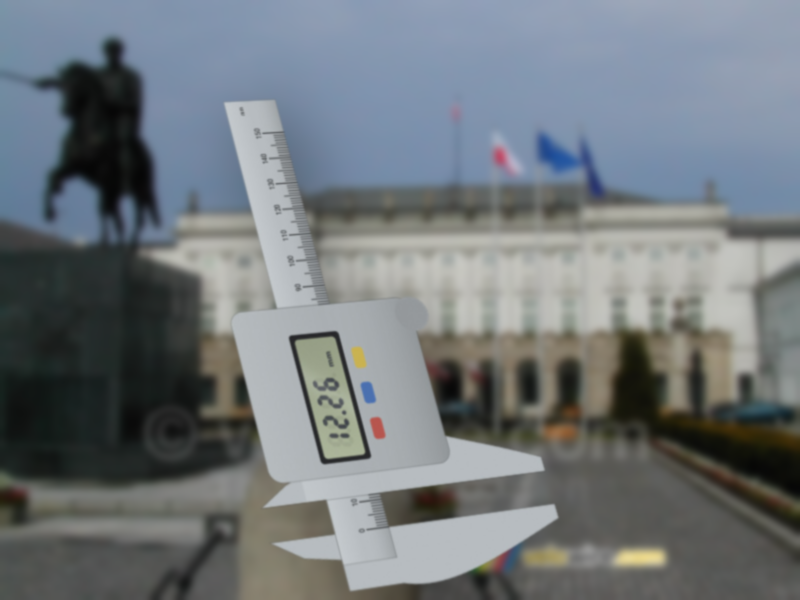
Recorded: 12.26 mm
